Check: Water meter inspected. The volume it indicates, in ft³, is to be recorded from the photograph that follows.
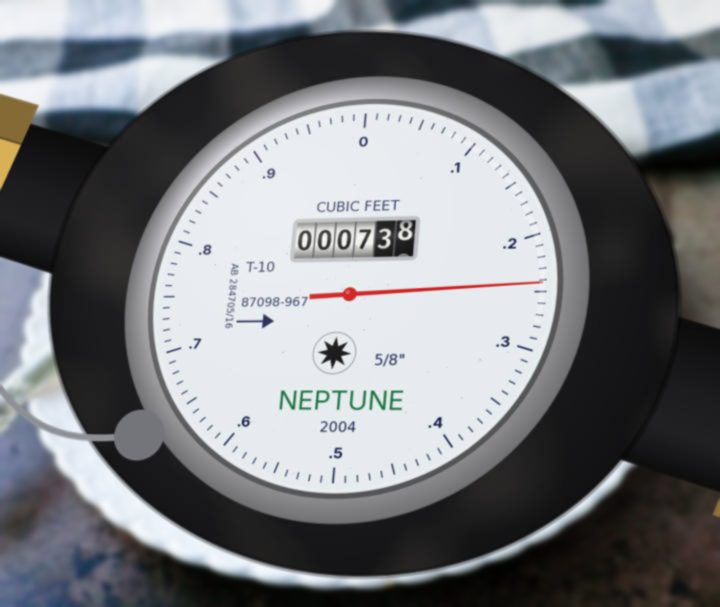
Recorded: 738.24 ft³
